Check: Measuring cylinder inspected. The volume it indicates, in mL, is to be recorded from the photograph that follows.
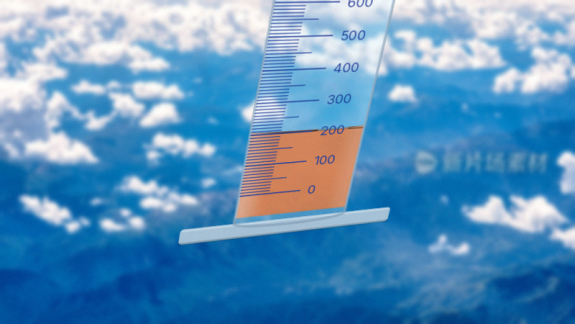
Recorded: 200 mL
